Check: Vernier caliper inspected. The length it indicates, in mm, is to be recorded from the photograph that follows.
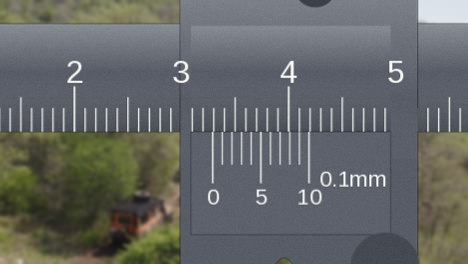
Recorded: 32.9 mm
